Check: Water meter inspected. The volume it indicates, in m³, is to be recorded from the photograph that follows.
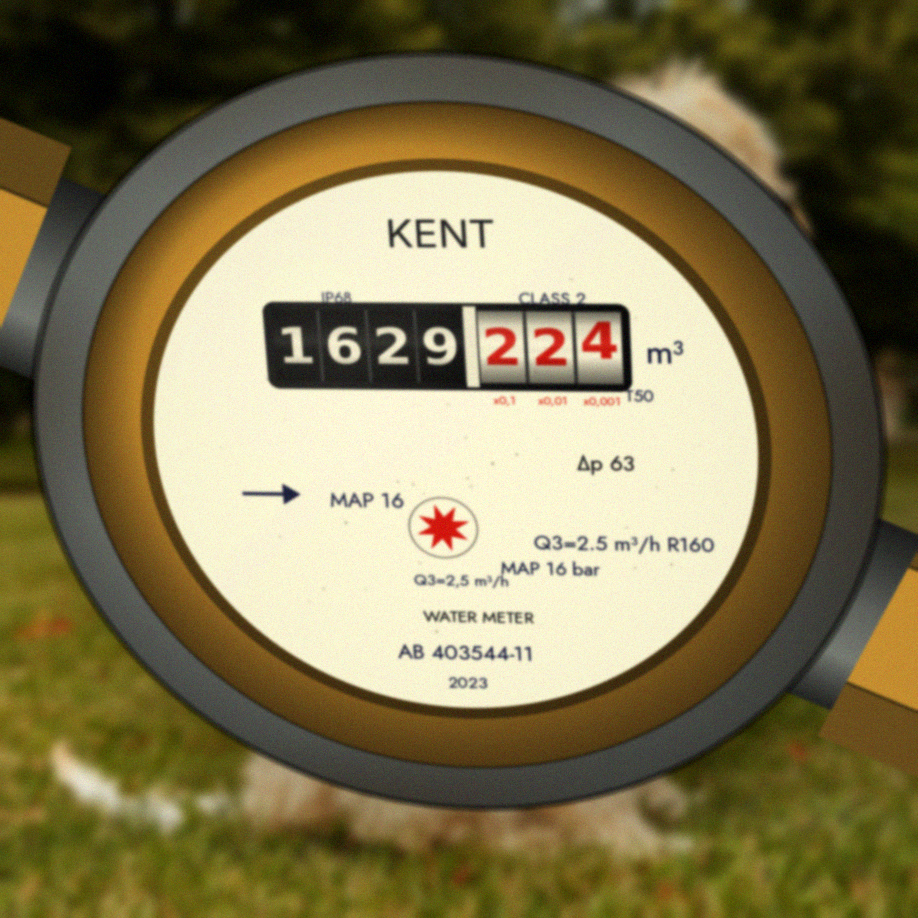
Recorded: 1629.224 m³
